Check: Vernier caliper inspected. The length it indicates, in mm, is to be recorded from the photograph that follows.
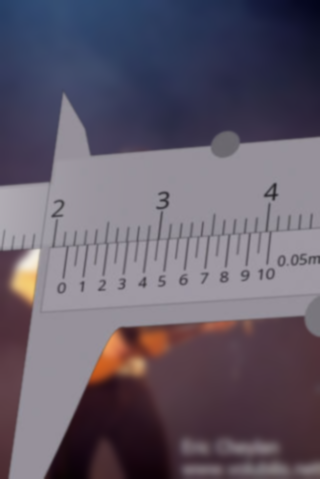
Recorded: 21.4 mm
